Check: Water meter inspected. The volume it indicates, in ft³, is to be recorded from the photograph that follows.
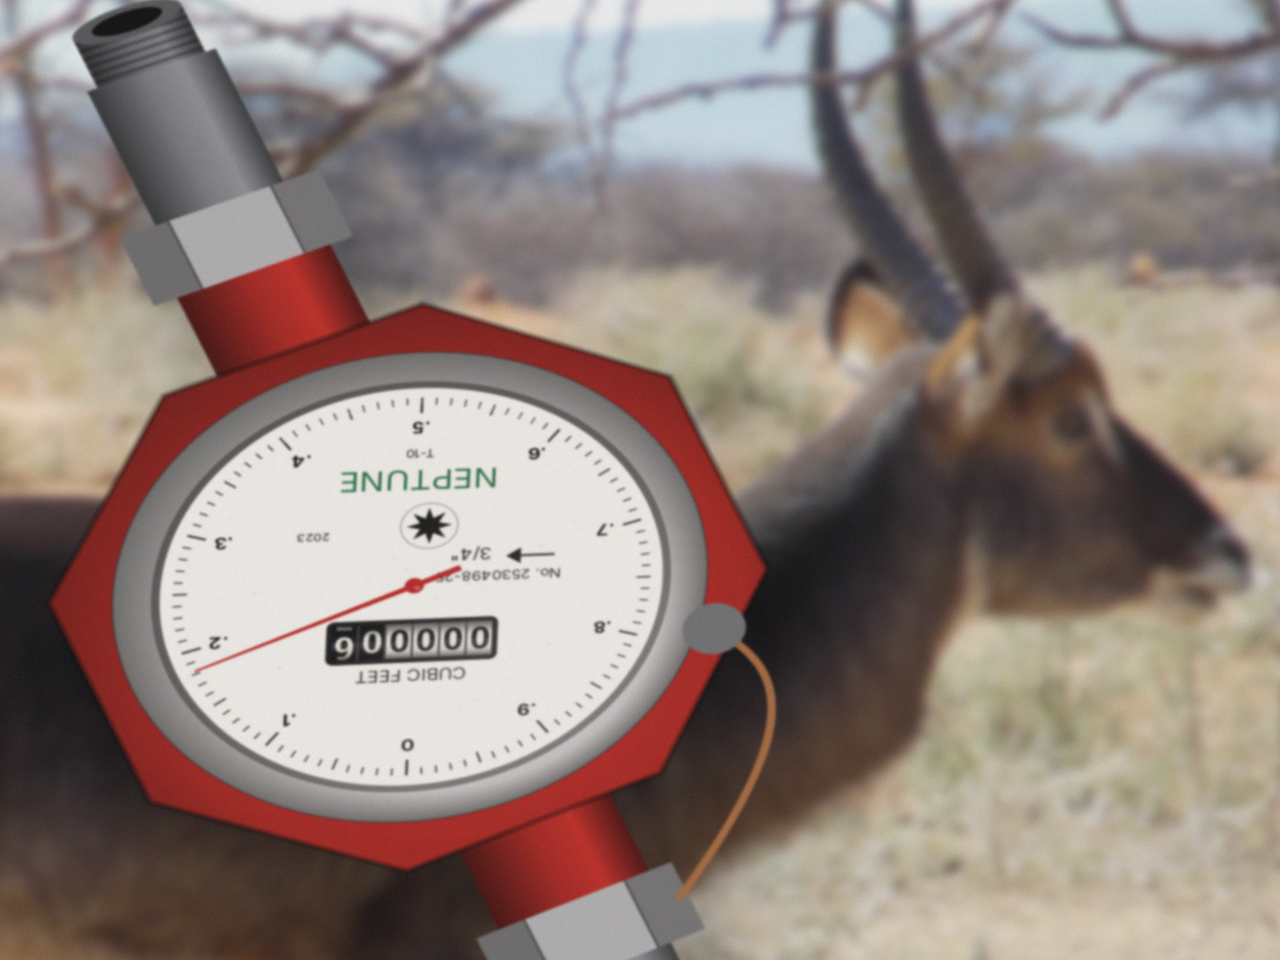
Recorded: 6.18 ft³
